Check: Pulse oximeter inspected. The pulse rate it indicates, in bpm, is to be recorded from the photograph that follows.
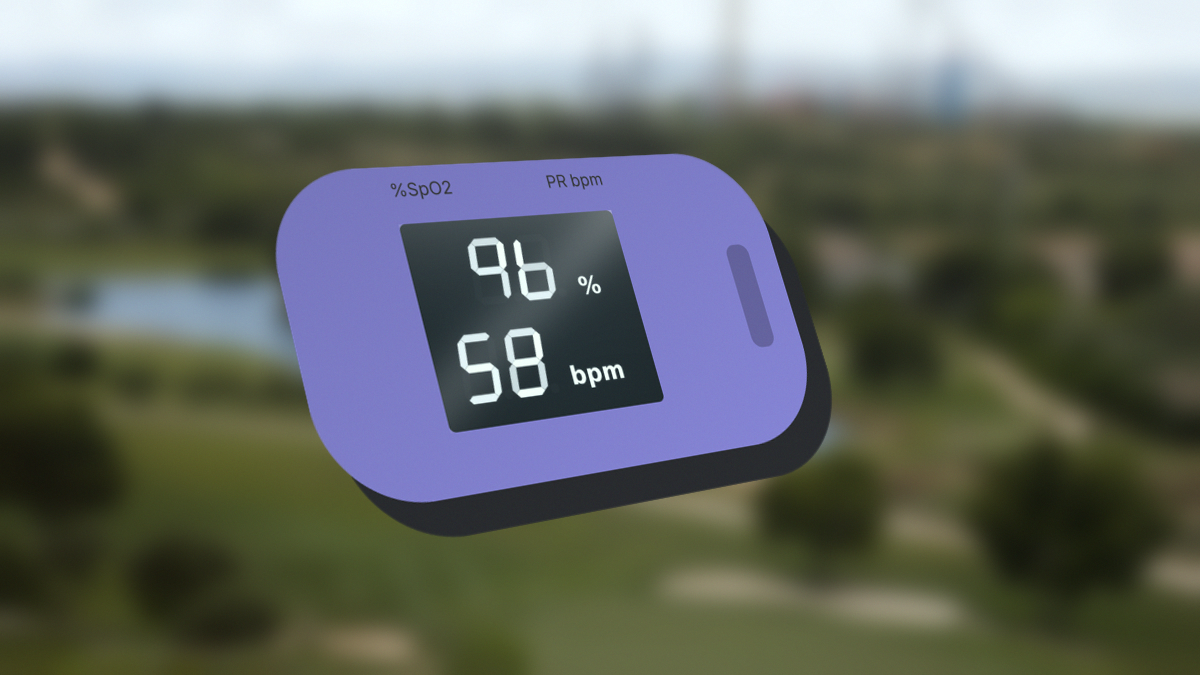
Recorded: 58 bpm
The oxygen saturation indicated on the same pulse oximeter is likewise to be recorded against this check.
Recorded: 96 %
